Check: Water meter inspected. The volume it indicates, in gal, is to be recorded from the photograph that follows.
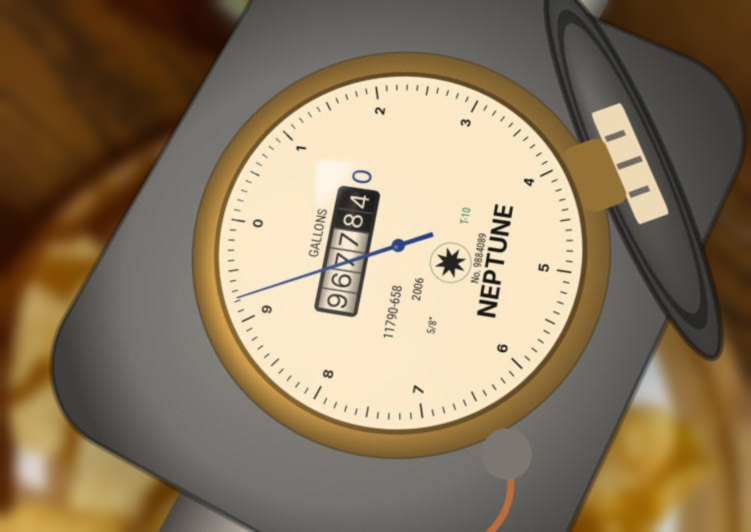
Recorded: 9677839.2 gal
